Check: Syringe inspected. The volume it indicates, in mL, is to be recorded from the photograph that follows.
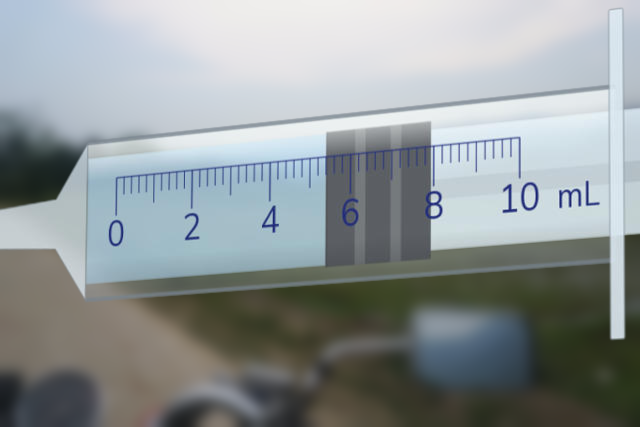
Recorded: 5.4 mL
